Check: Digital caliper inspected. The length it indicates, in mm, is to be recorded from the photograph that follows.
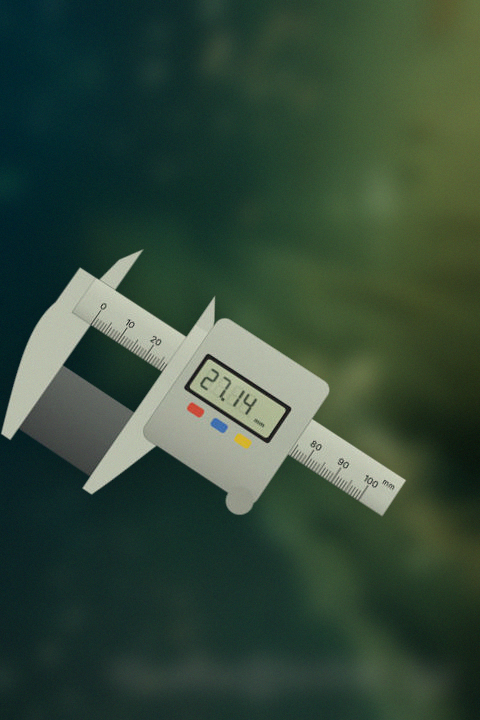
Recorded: 27.14 mm
